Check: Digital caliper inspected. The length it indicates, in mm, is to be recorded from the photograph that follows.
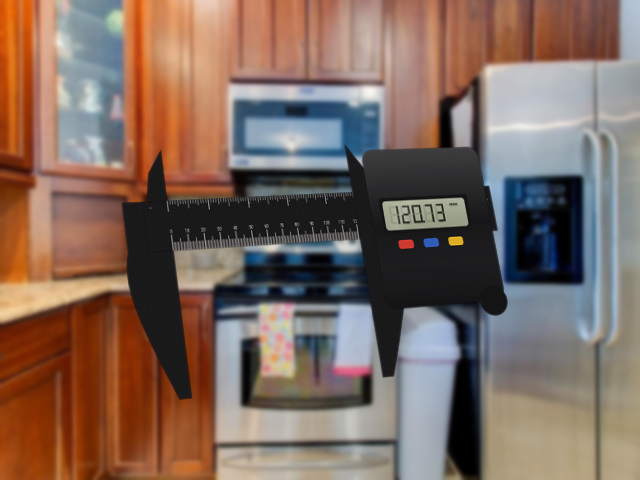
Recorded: 120.73 mm
